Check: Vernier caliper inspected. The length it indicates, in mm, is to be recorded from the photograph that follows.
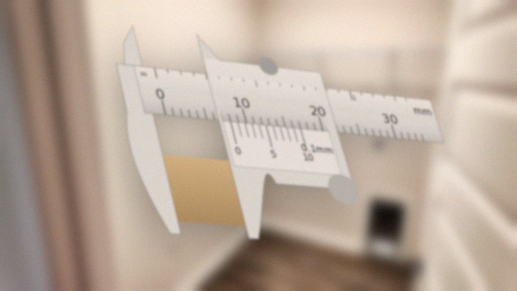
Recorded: 8.0 mm
